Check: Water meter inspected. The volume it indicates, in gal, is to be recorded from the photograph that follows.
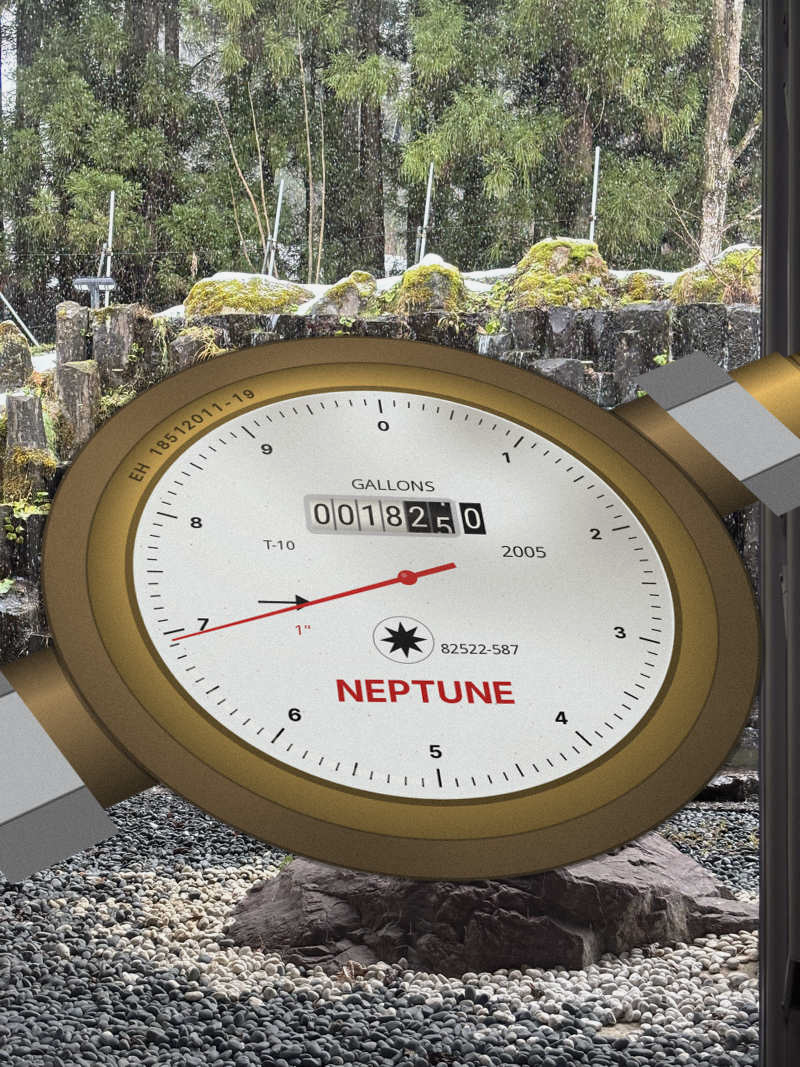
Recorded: 18246.9 gal
